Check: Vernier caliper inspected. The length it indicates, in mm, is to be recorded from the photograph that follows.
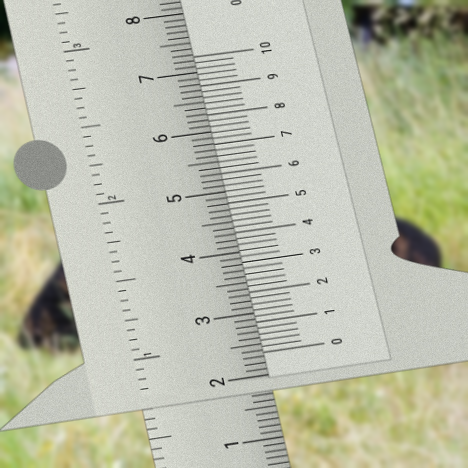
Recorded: 23.6 mm
